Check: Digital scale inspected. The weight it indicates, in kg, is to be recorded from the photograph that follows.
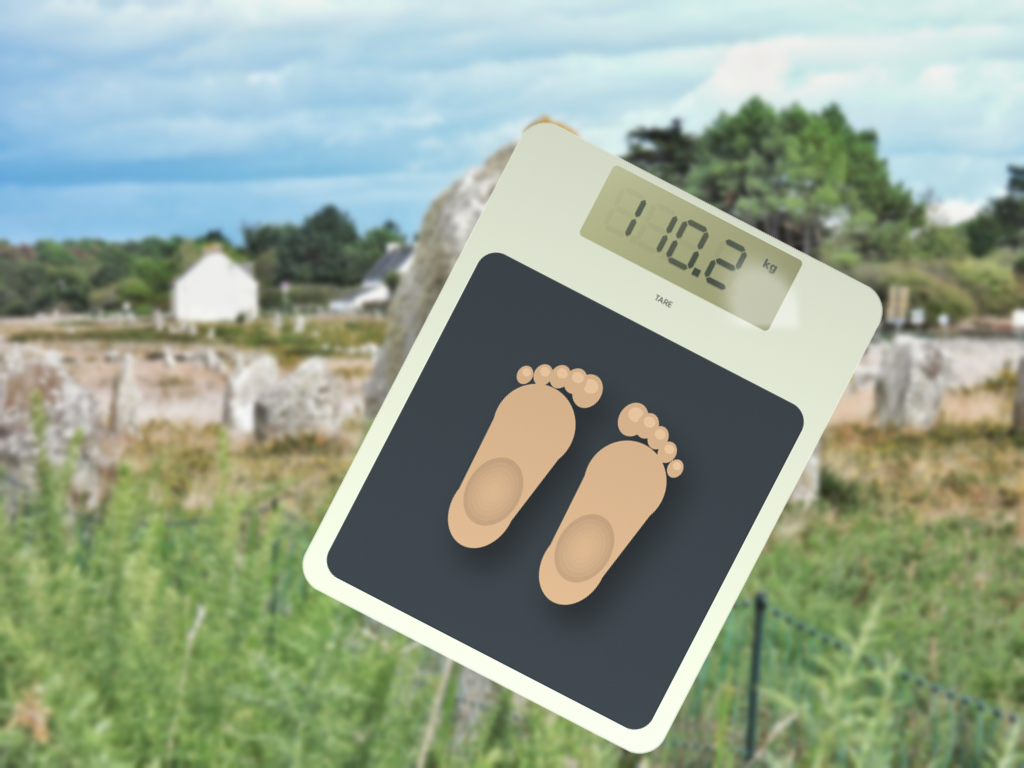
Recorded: 110.2 kg
